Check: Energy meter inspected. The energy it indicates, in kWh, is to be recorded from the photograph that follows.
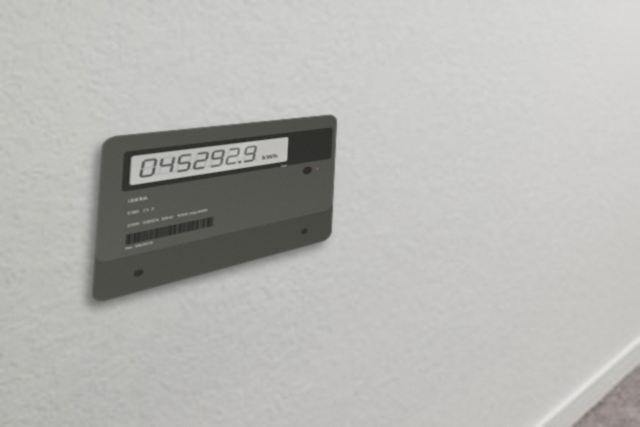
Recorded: 45292.9 kWh
